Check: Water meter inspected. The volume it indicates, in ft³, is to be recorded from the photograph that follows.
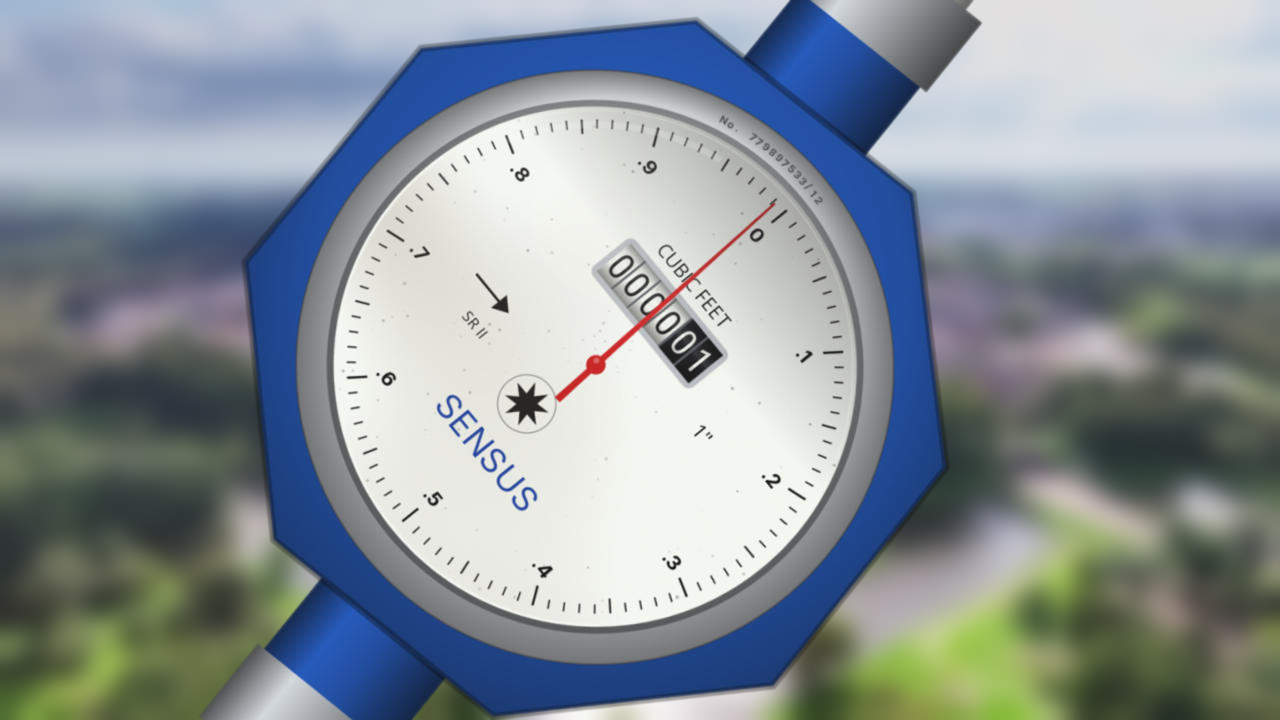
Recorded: 0.99 ft³
